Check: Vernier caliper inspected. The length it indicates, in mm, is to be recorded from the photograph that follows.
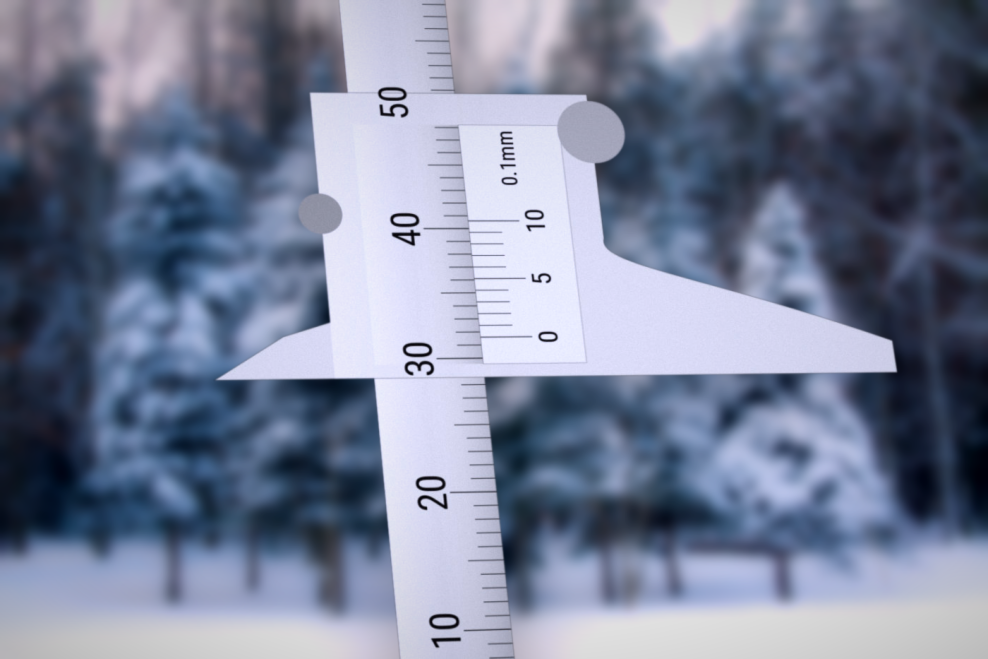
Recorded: 31.6 mm
